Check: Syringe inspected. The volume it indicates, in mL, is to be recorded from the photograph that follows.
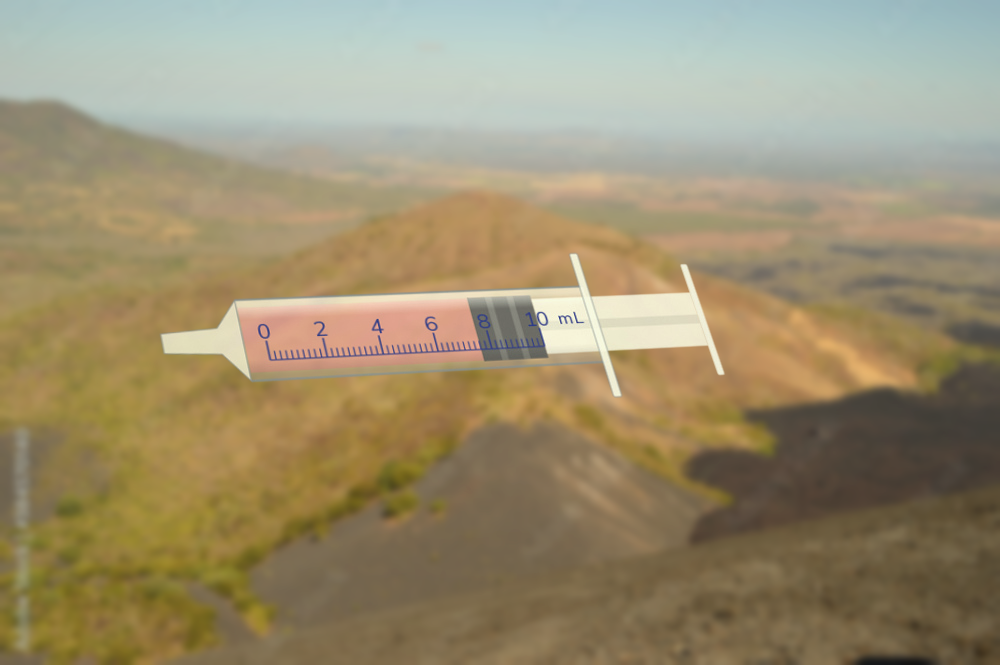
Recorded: 7.6 mL
